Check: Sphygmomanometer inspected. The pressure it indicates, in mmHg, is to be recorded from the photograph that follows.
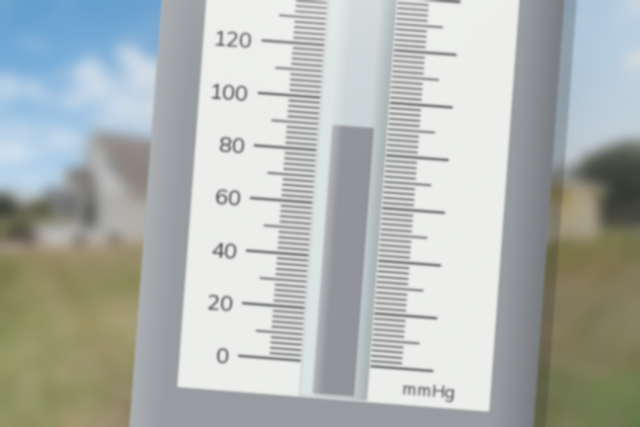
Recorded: 90 mmHg
